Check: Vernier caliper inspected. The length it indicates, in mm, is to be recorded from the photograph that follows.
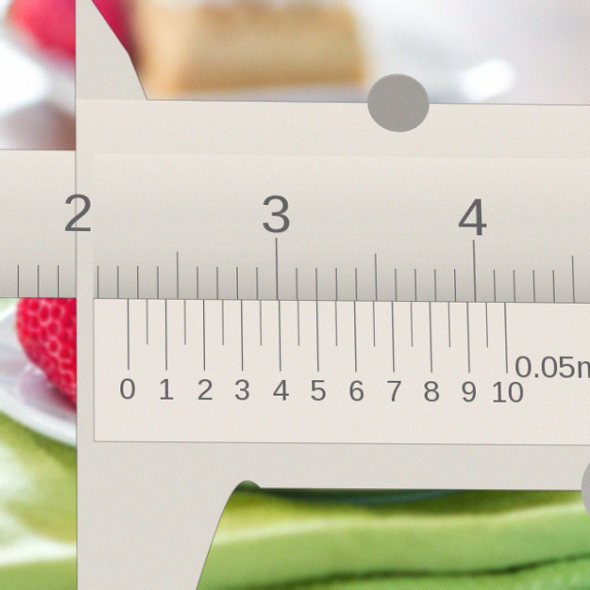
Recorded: 22.5 mm
